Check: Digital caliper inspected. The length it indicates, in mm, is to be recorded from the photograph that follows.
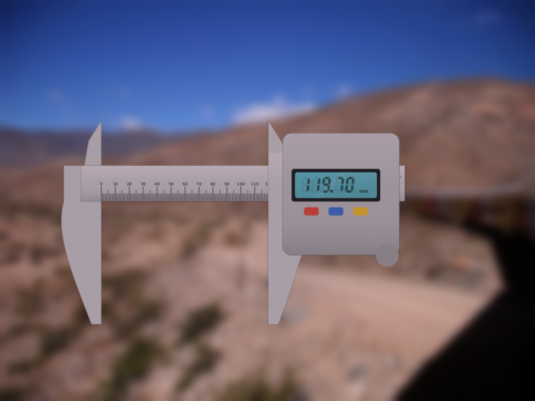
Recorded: 119.70 mm
